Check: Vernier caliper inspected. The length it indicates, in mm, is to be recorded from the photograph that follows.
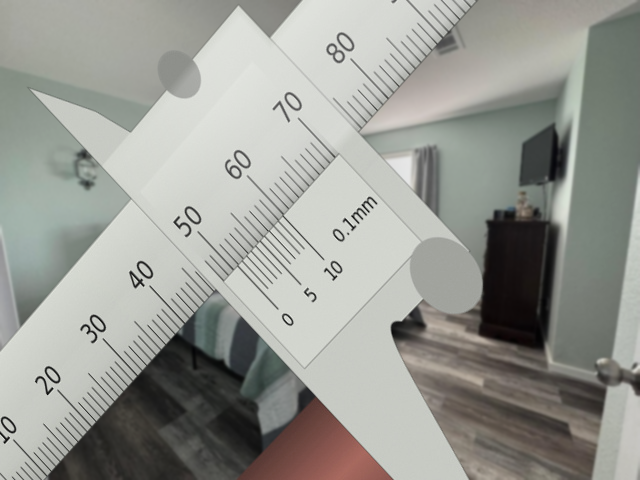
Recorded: 50.8 mm
